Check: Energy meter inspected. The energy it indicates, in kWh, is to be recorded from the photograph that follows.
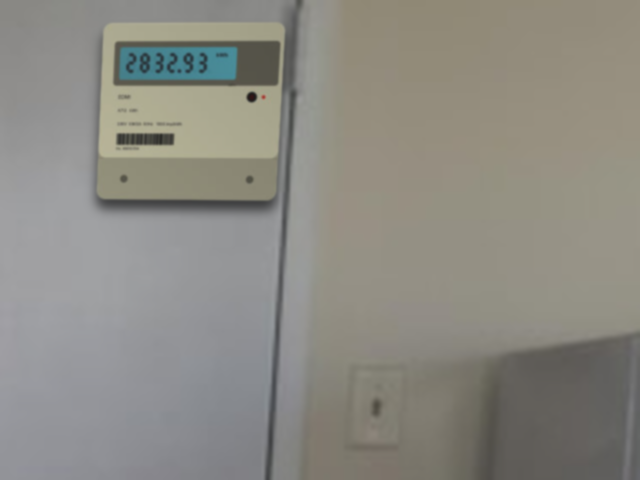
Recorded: 2832.93 kWh
